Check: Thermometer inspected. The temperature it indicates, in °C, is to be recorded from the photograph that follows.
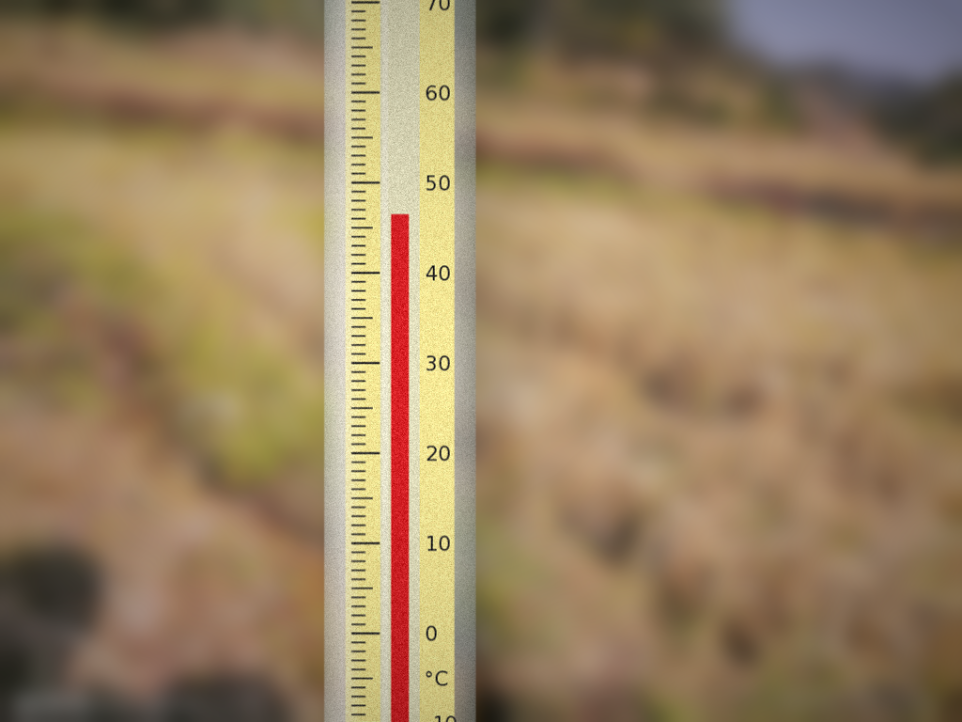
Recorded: 46.5 °C
